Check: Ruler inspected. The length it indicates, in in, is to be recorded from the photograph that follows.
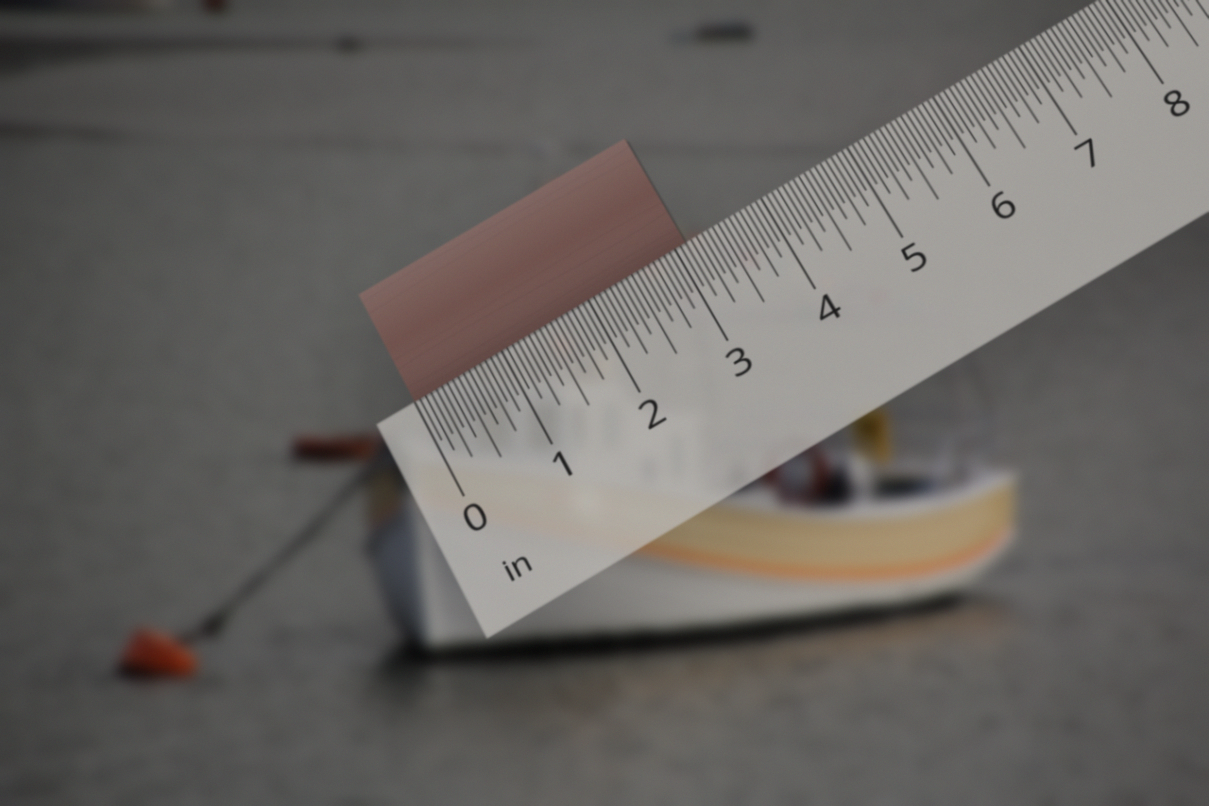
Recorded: 3.125 in
